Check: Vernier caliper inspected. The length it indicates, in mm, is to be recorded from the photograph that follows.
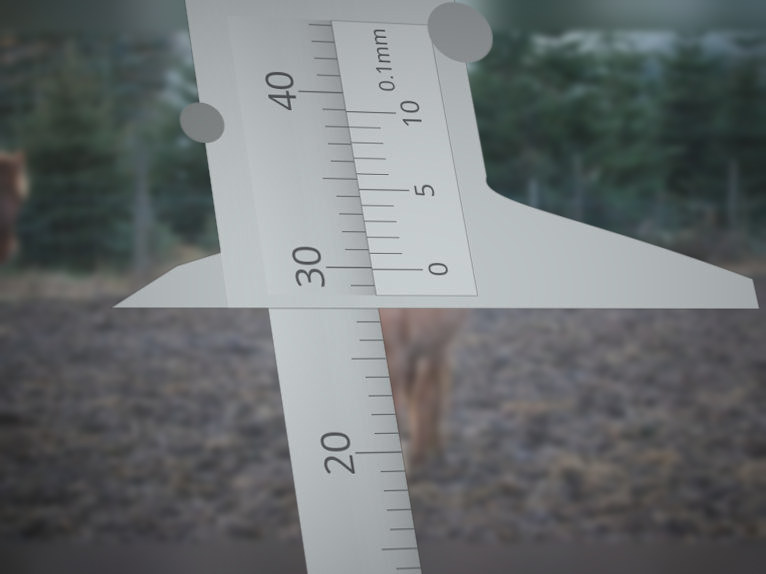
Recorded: 29.9 mm
